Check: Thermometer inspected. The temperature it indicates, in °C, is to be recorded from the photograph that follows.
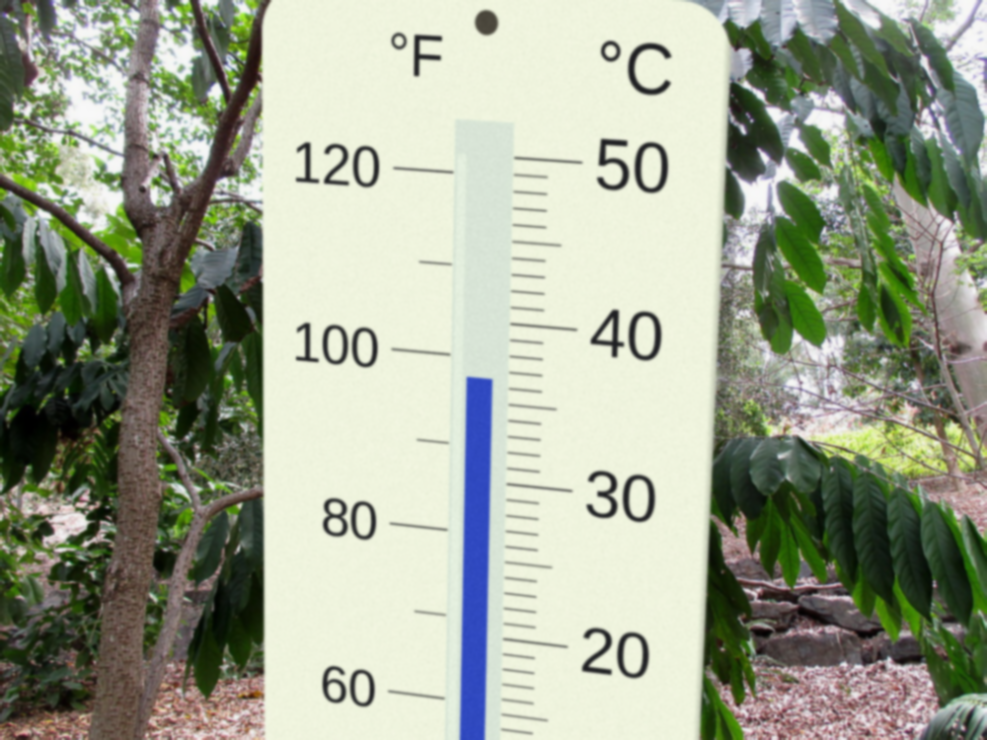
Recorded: 36.5 °C
